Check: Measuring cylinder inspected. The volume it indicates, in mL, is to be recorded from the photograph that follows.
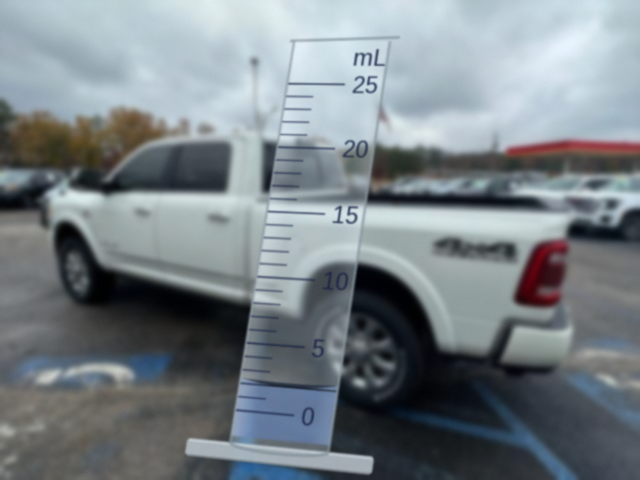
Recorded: 2 mL
